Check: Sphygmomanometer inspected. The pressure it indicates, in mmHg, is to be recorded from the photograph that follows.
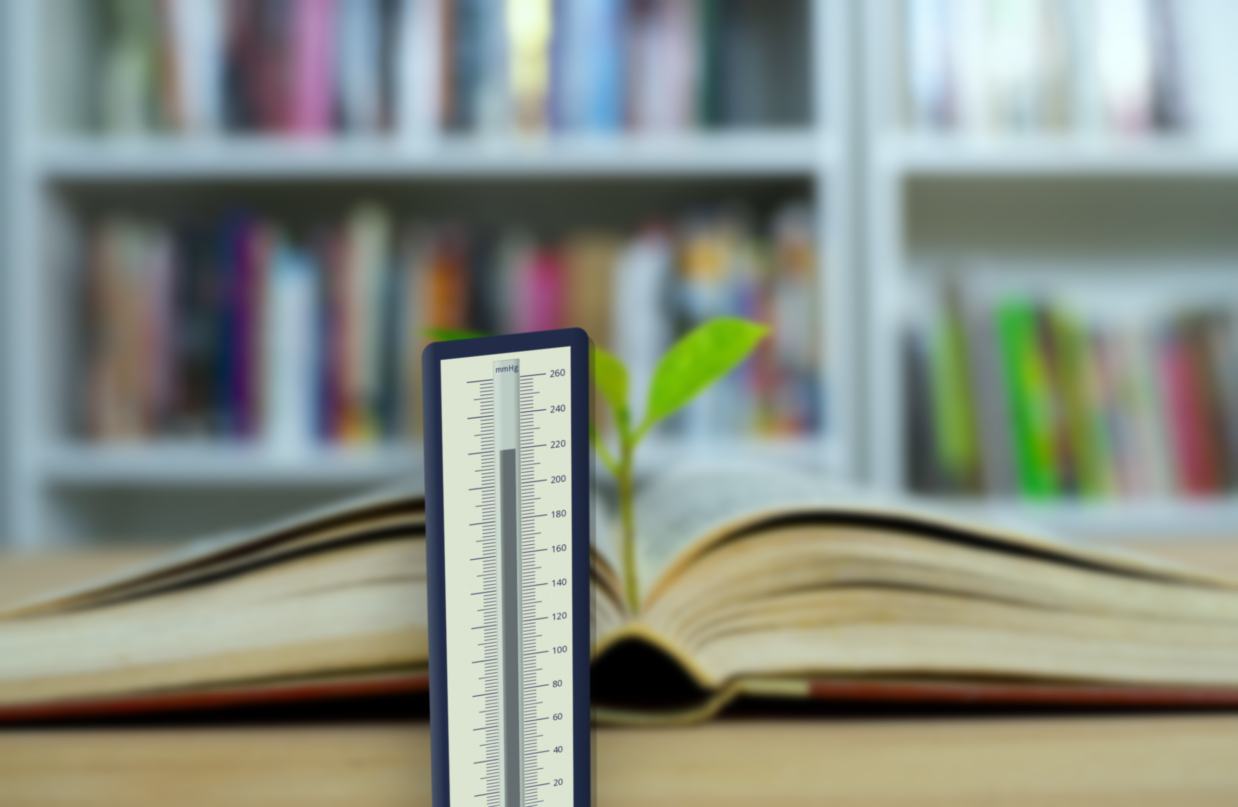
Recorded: 220 mmHg
